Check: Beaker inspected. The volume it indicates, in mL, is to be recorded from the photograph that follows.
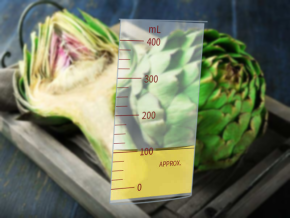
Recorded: 100 mL
